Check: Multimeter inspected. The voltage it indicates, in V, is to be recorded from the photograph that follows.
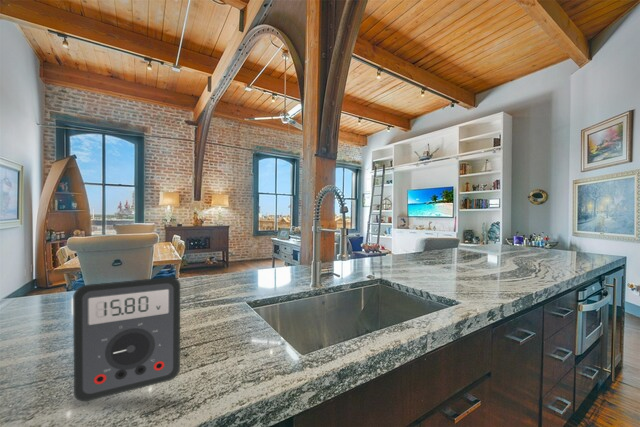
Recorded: 15.80 V
